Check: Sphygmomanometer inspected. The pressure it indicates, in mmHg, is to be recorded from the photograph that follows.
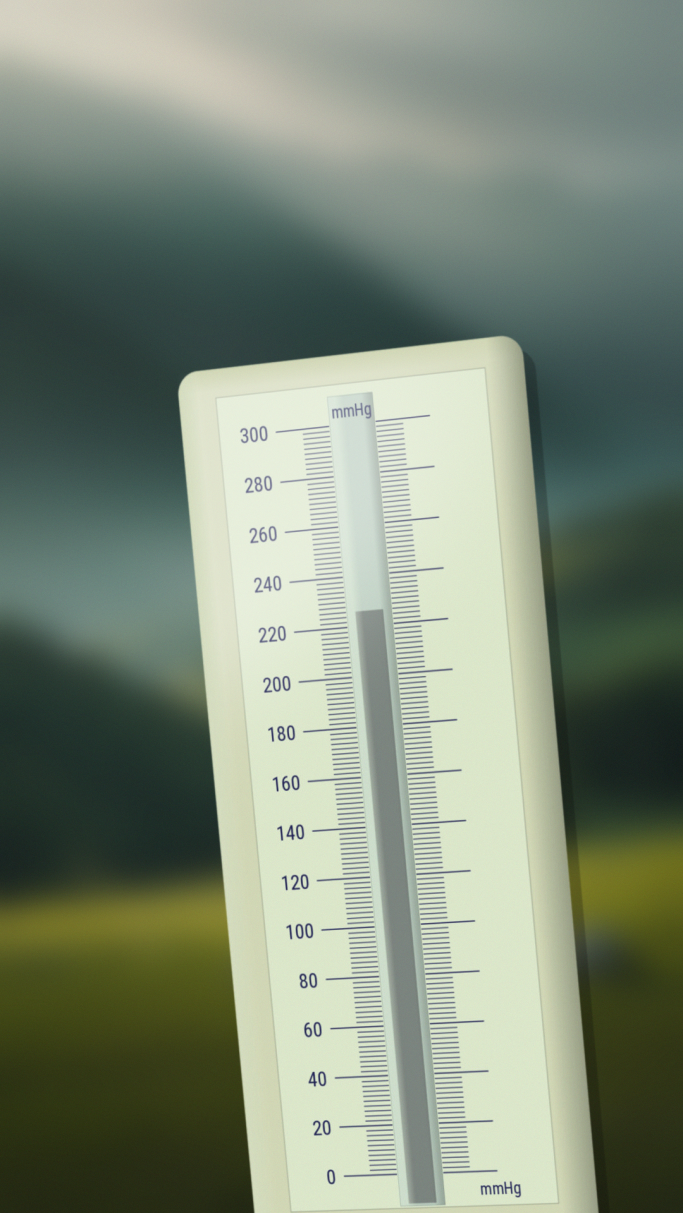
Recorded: 226 mmHg
